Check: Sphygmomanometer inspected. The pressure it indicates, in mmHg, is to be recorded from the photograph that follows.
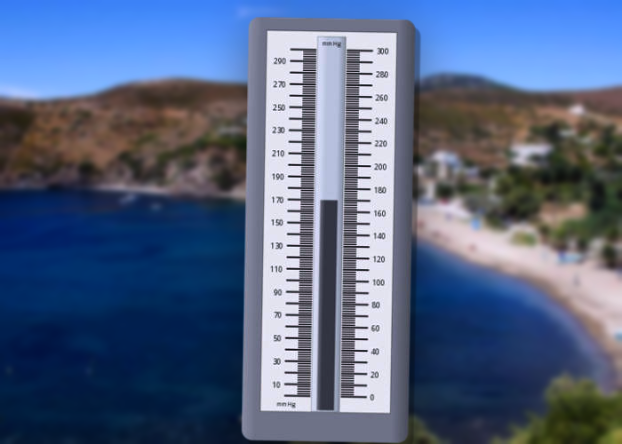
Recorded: 170 mmHg
